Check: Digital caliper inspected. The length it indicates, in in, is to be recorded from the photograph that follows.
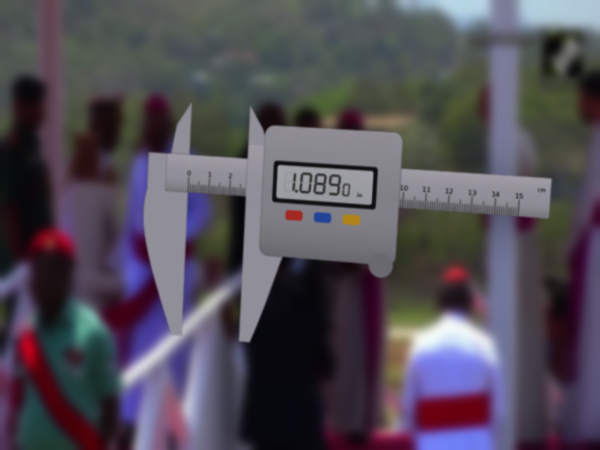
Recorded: 1.0890 in
